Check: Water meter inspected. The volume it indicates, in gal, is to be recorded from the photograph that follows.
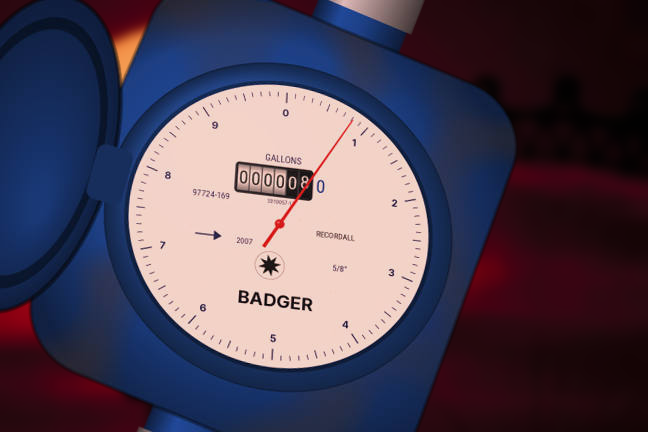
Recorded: 80.8 gal
